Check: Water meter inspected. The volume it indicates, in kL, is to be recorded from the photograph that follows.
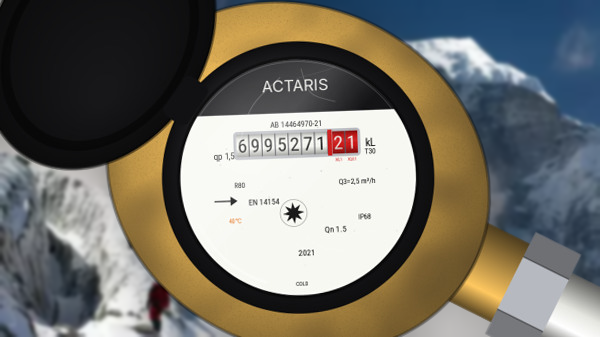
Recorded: 6995271.21 kL
